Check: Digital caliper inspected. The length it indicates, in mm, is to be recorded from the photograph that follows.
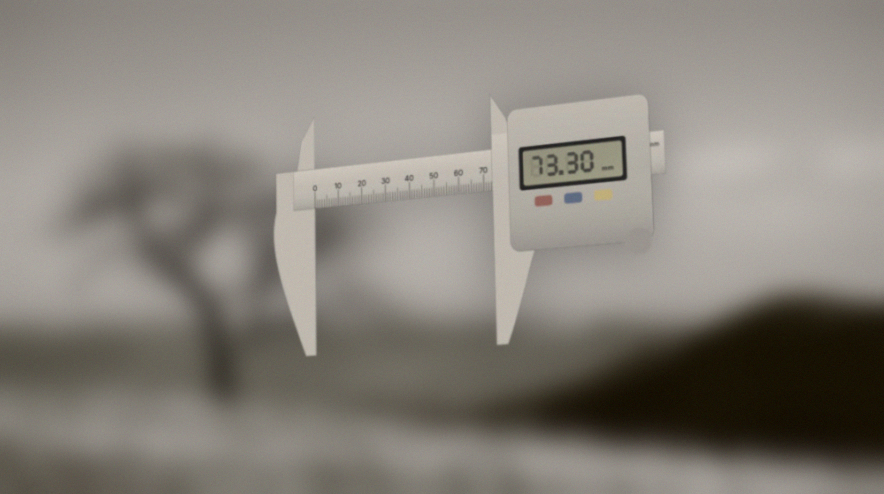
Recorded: 73.30 mm
